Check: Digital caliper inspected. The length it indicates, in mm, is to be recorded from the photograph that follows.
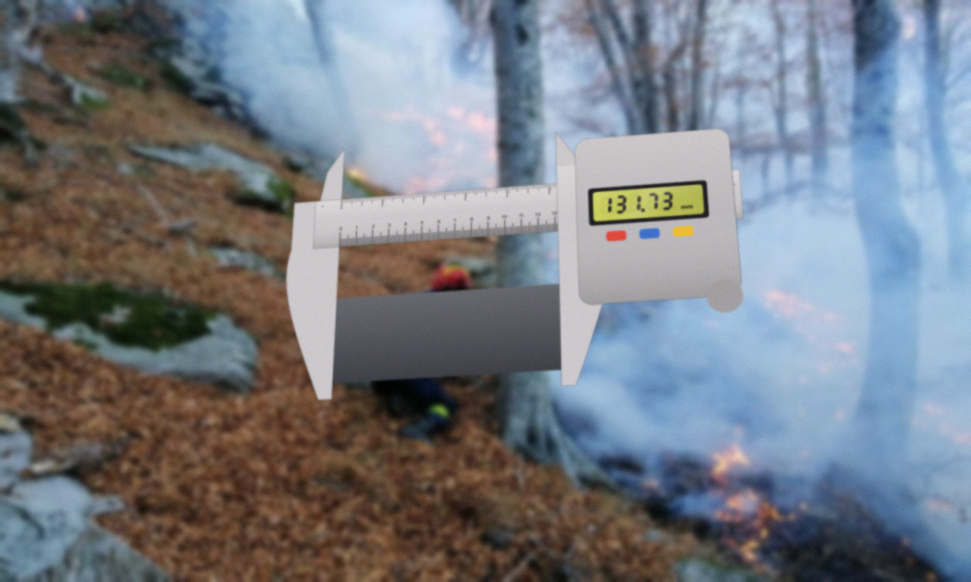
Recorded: 131.73 mm
